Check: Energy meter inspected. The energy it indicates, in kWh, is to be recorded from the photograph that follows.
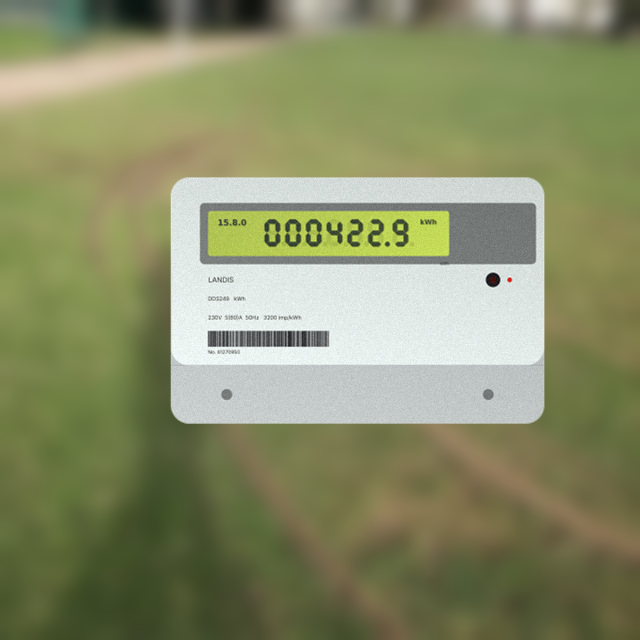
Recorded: 422.9 kWh
